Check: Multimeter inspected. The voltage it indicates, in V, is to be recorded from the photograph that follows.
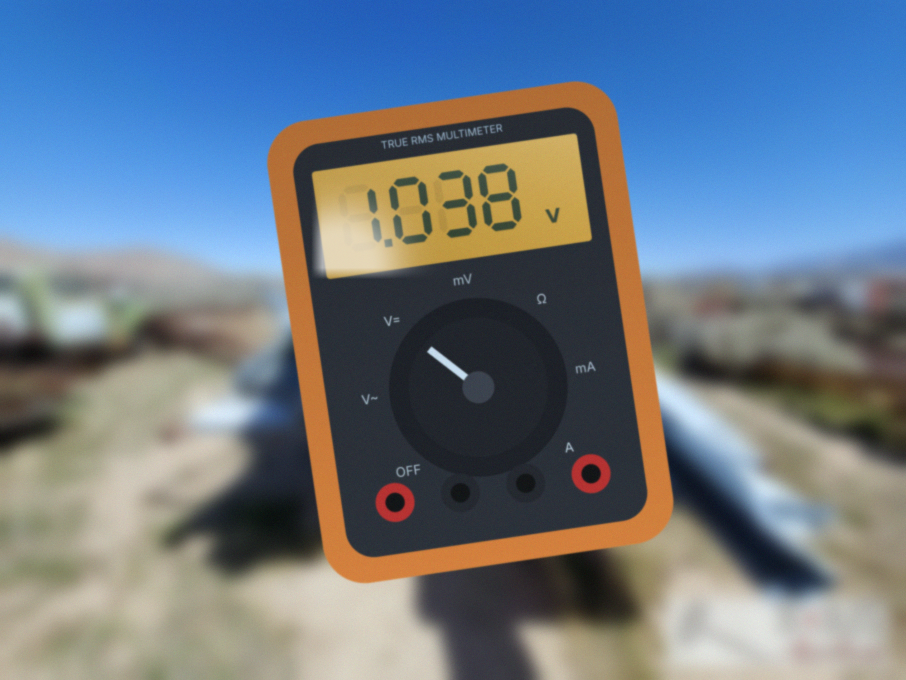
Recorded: 1.038 V
